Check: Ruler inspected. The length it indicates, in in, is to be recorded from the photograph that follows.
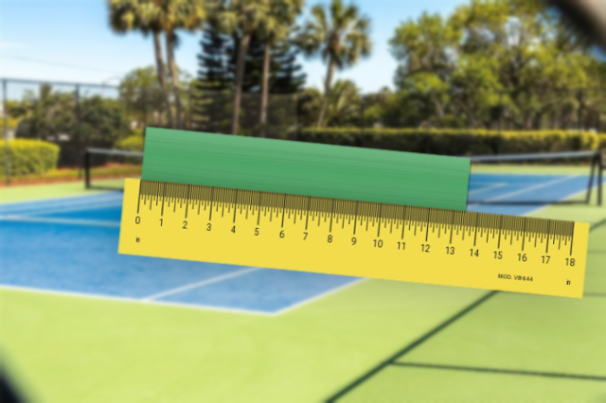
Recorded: 13.5 in
